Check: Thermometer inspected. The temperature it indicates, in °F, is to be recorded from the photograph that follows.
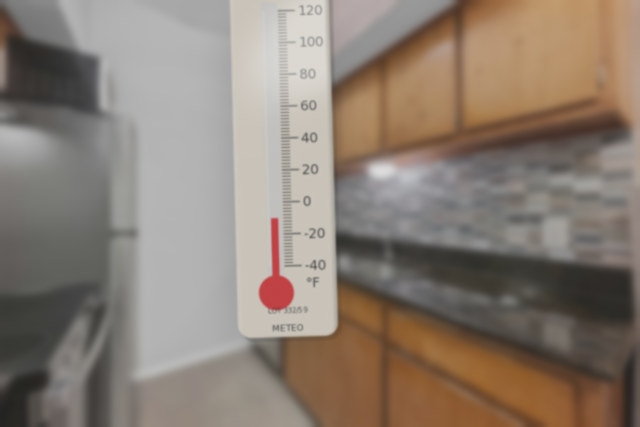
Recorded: -10 °F
